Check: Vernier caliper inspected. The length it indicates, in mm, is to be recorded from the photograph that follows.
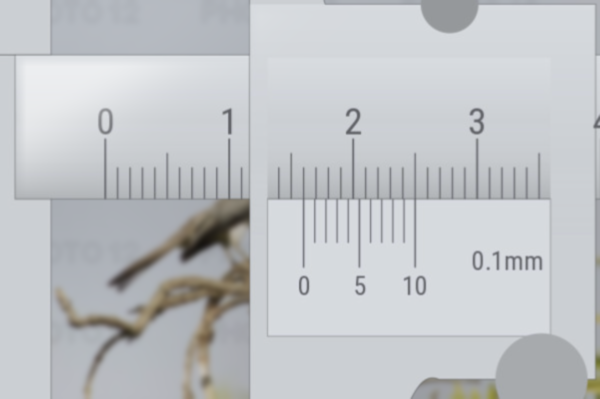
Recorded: 16.0 mm
